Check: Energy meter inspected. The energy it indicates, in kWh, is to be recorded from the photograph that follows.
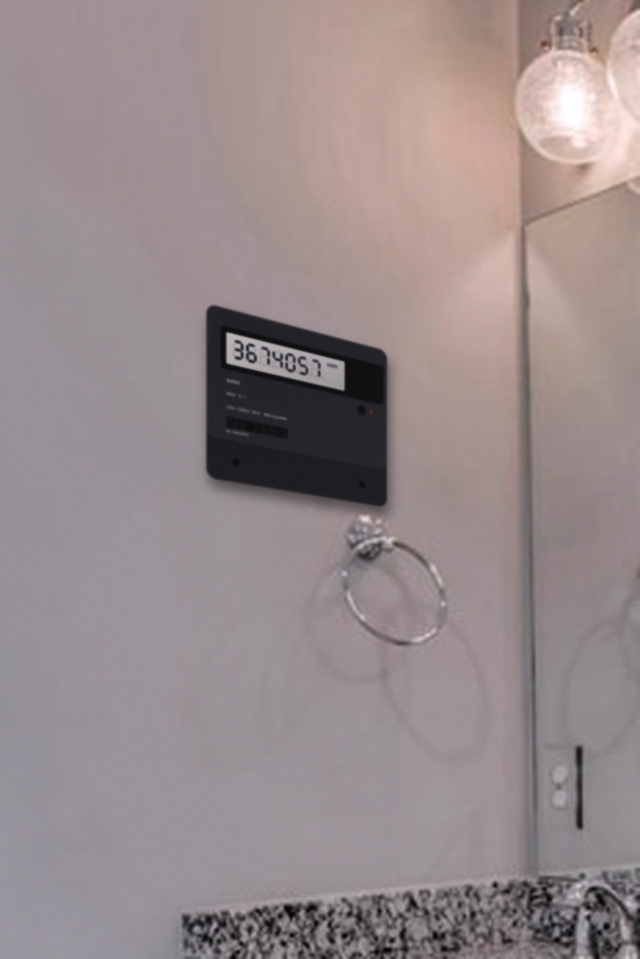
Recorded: 3674057 kWh
